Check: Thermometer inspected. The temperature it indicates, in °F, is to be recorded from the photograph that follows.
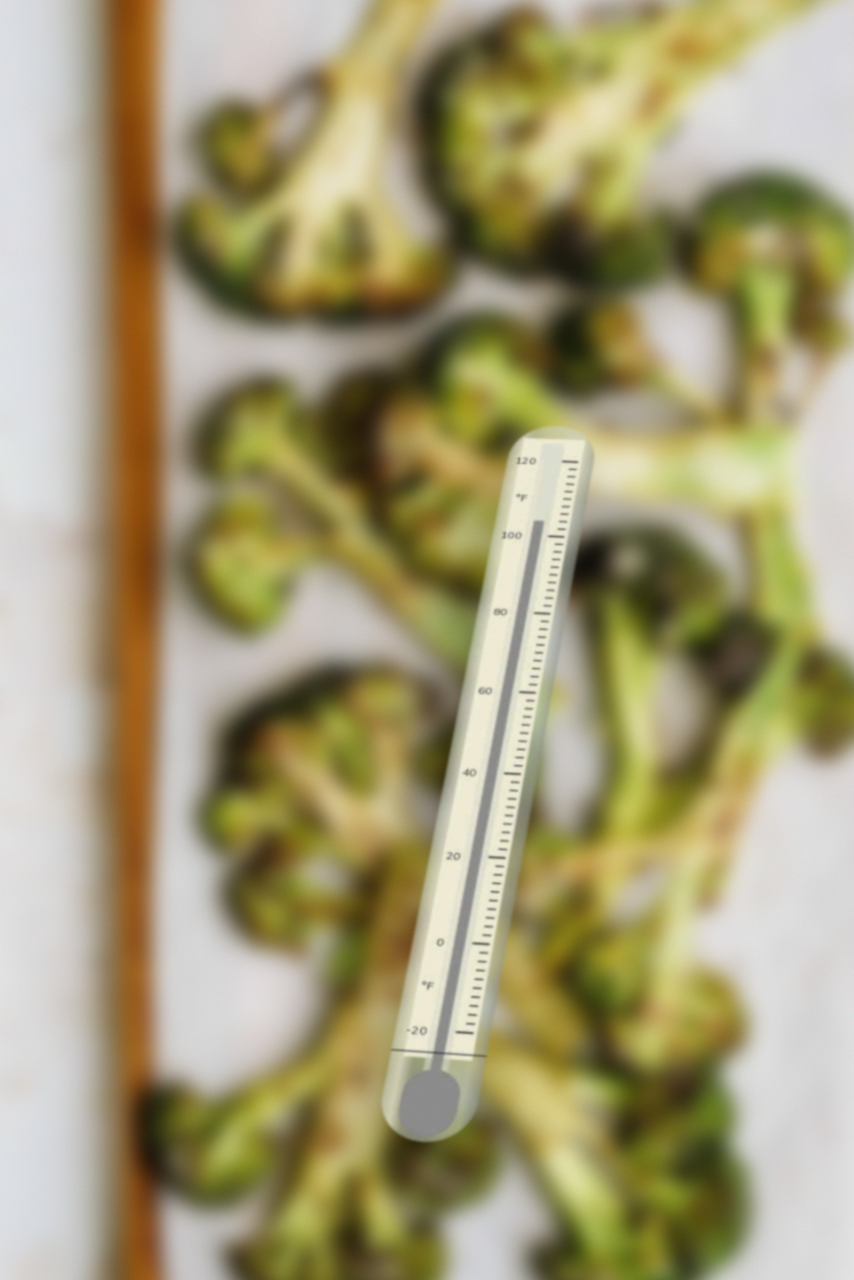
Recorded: 104 °F
